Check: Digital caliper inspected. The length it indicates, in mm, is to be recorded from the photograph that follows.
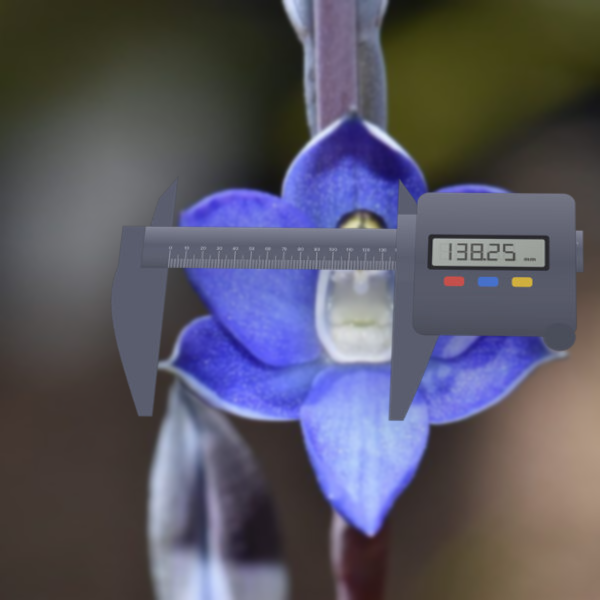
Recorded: 138.25 mm
